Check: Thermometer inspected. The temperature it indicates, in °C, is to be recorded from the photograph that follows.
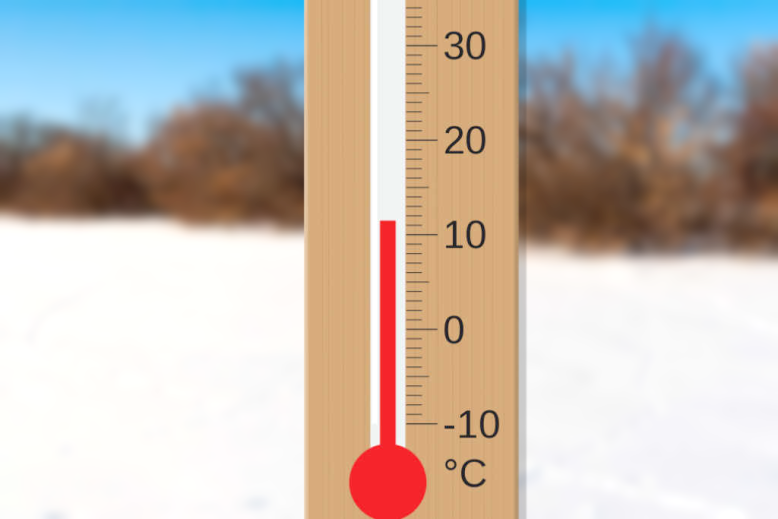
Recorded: 11.5 °C
